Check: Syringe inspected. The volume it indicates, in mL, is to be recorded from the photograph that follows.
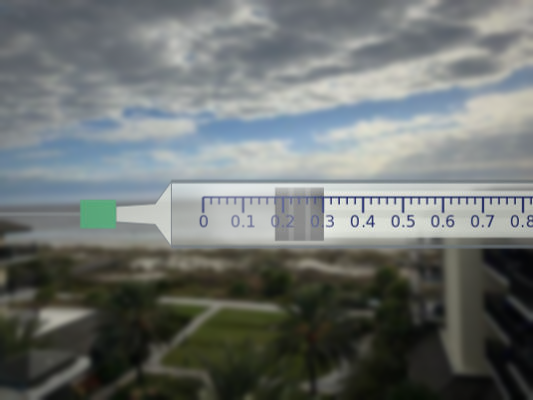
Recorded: 0.18 mL
